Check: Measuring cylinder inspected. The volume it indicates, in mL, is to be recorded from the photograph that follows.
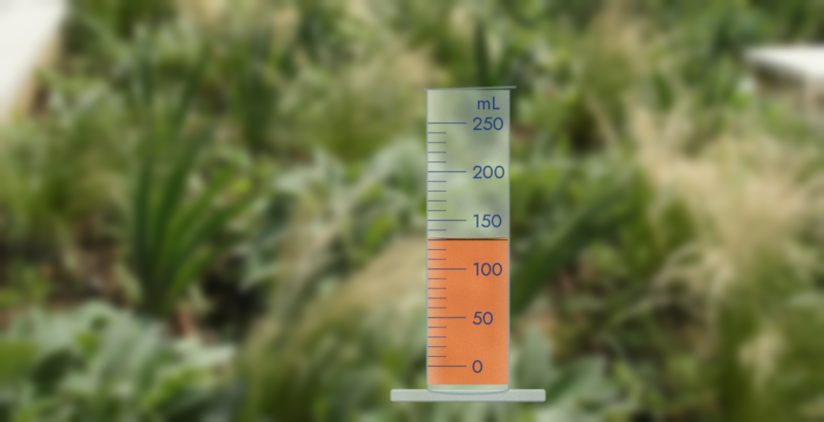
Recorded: 130 mL
